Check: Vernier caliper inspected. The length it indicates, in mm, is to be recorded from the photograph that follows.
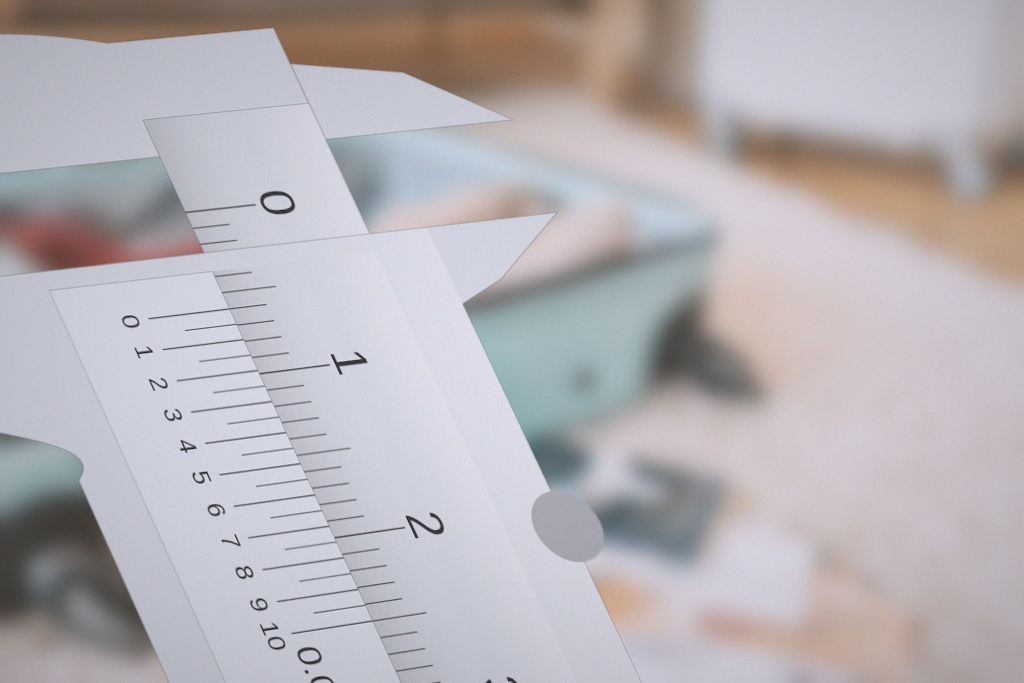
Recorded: 6.0 mm
